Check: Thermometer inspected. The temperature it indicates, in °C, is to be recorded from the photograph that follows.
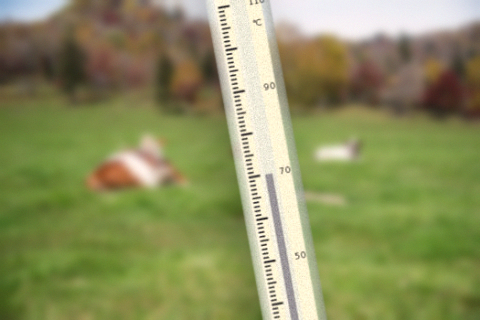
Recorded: 70 °C
